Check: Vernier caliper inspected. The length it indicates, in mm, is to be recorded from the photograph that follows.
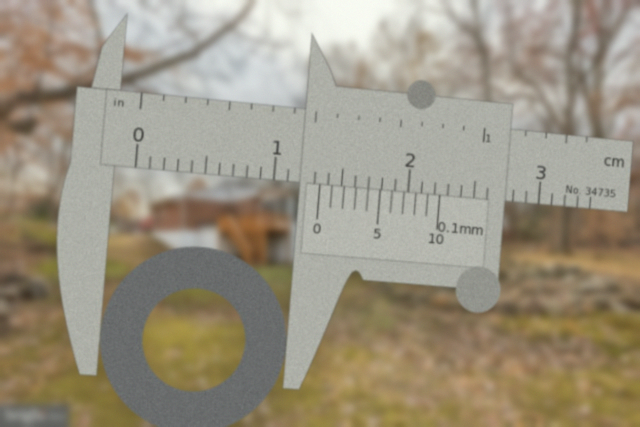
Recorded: 13.4 mm
